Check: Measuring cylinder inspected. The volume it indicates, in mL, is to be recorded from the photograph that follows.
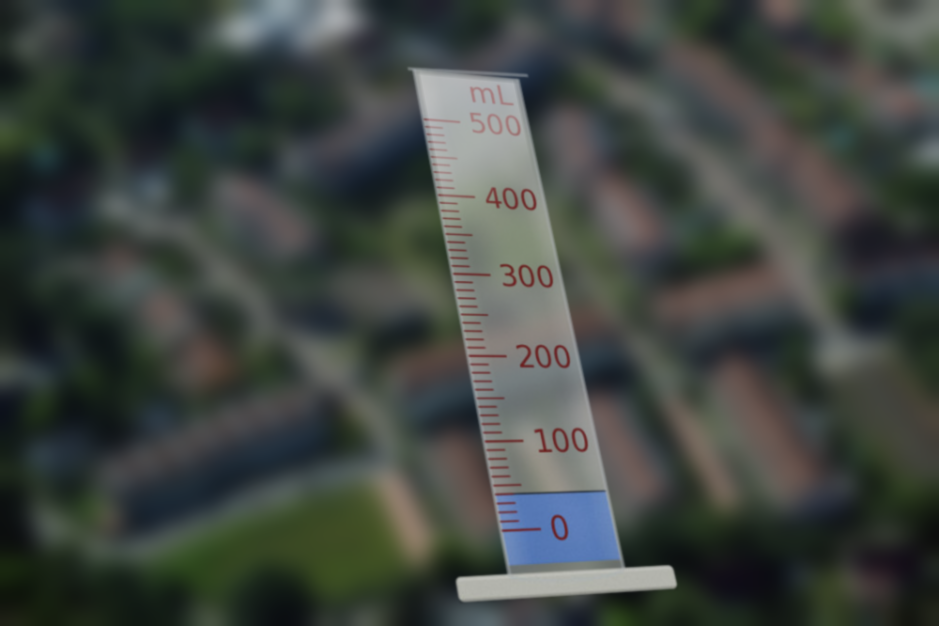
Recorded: 40 mL
